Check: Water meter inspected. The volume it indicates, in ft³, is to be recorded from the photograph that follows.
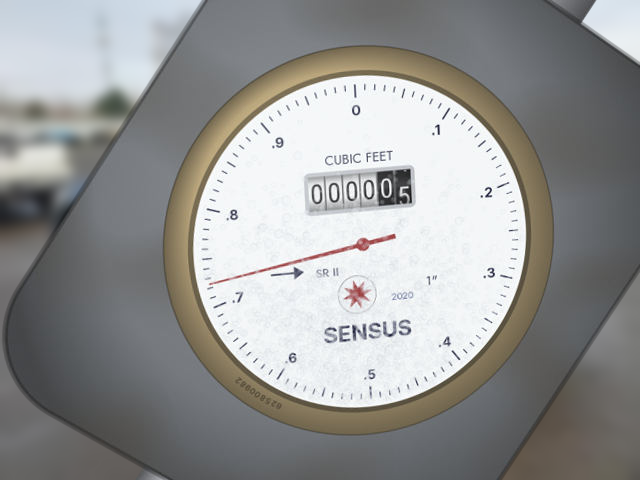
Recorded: 4.72 ft³
